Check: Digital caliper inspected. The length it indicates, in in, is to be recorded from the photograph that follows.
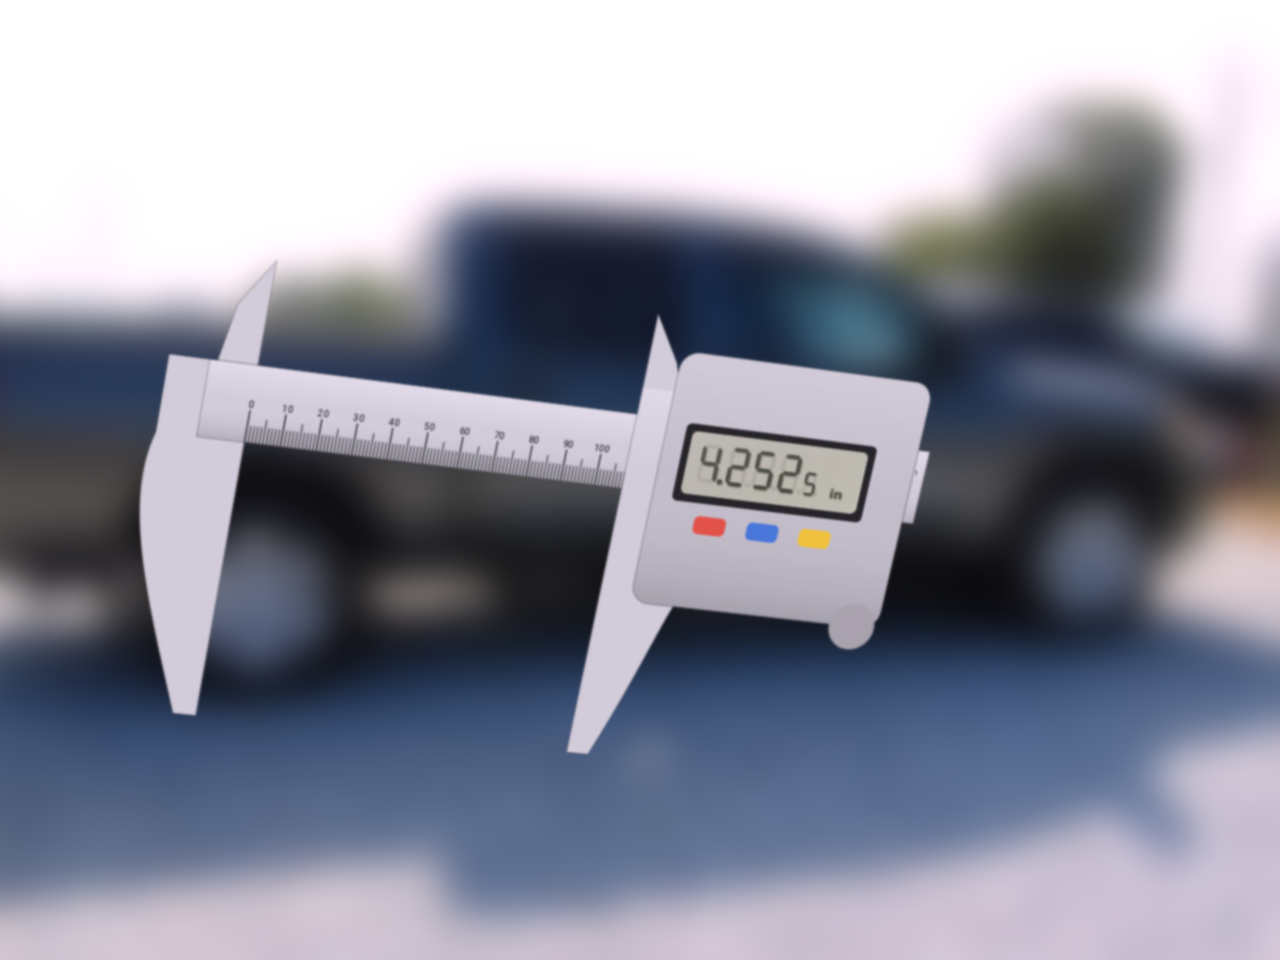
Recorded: 4.2525 in
